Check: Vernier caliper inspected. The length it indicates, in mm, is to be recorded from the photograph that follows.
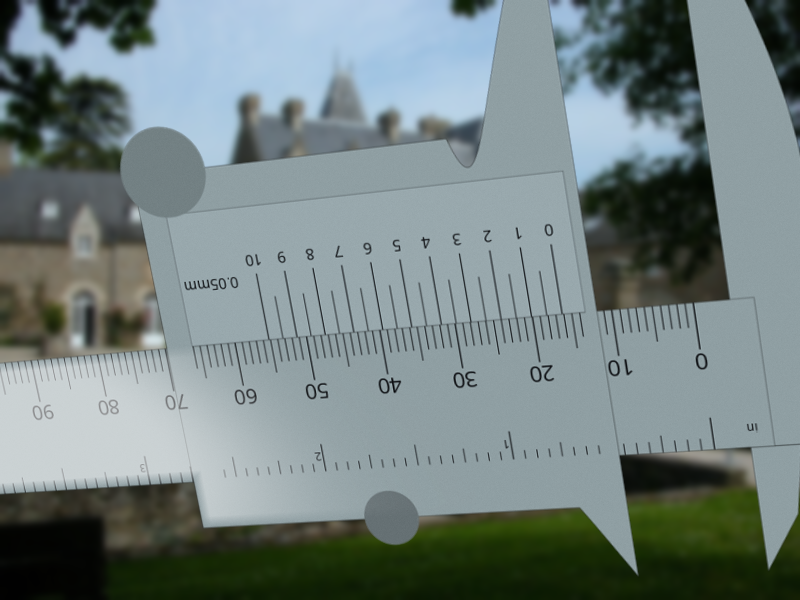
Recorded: 16.2 mm
